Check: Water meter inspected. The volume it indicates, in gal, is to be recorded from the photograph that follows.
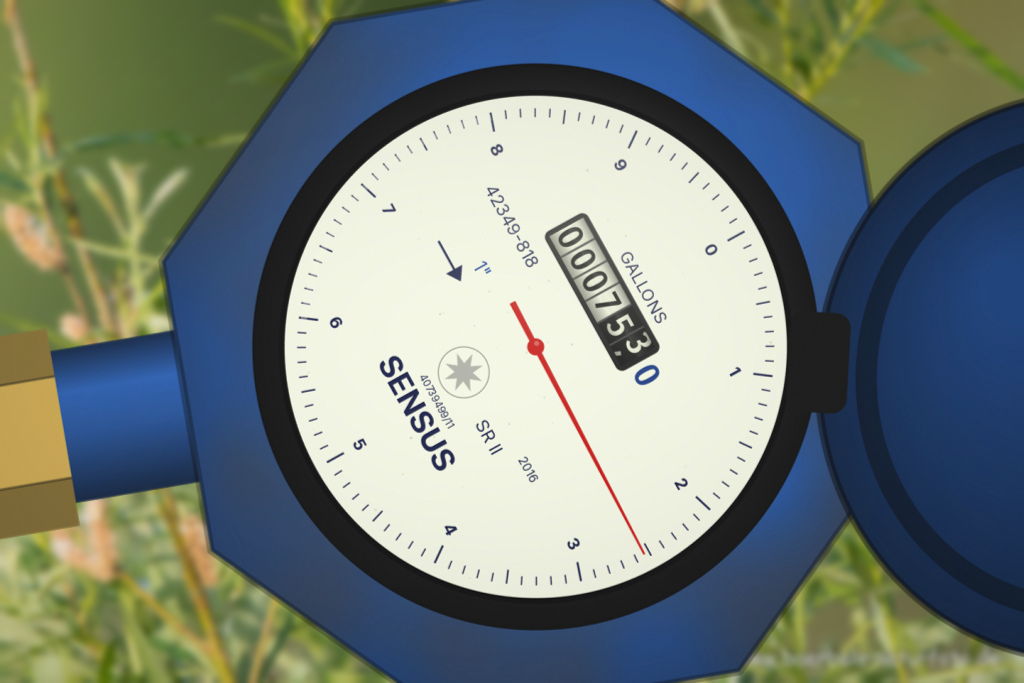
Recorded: 7532.5 gal
